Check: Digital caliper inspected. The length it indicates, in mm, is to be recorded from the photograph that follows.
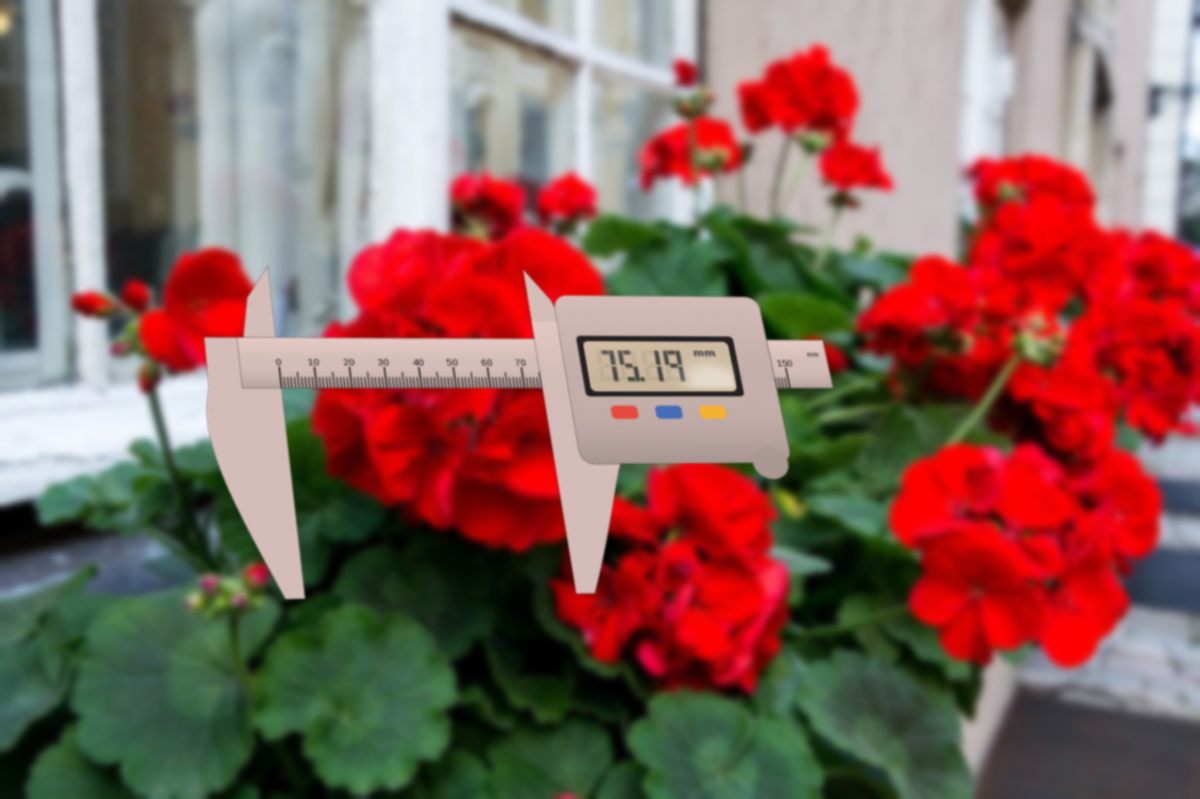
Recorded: 75.19 mm
